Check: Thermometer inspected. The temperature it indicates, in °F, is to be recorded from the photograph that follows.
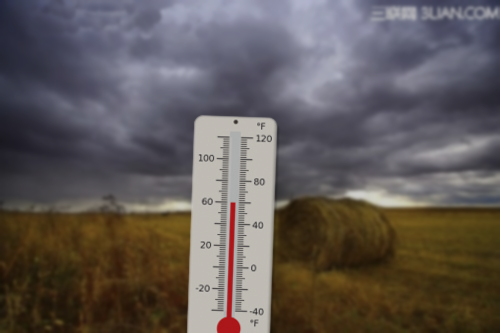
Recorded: 60 °F
